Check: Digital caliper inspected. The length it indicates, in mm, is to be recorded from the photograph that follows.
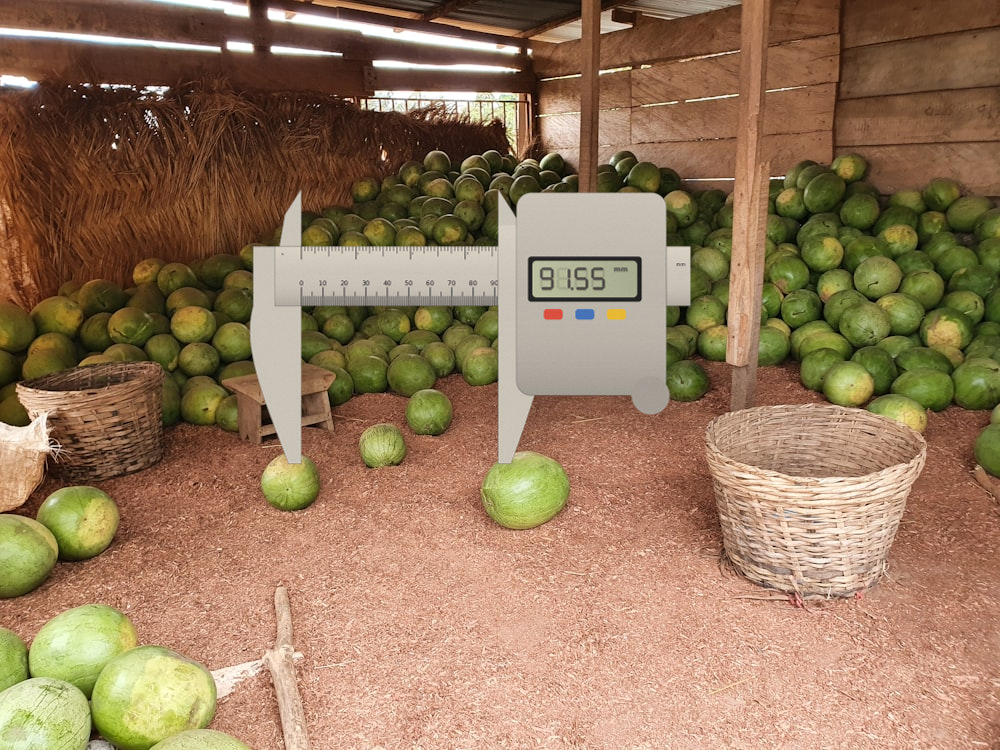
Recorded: 91.55 mm
